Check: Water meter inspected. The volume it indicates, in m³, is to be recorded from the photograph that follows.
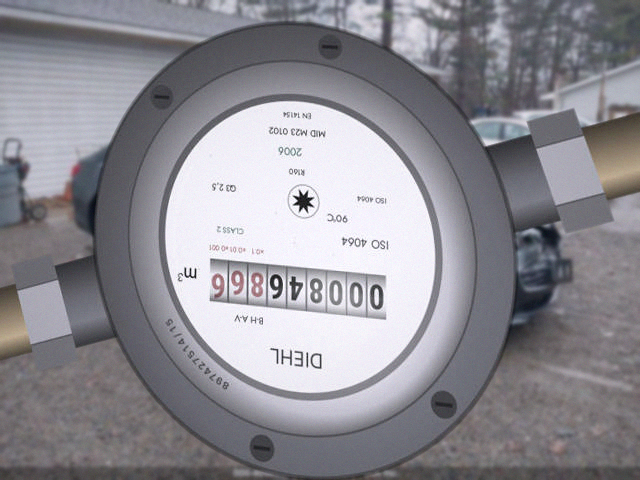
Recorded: 846.866 m³
